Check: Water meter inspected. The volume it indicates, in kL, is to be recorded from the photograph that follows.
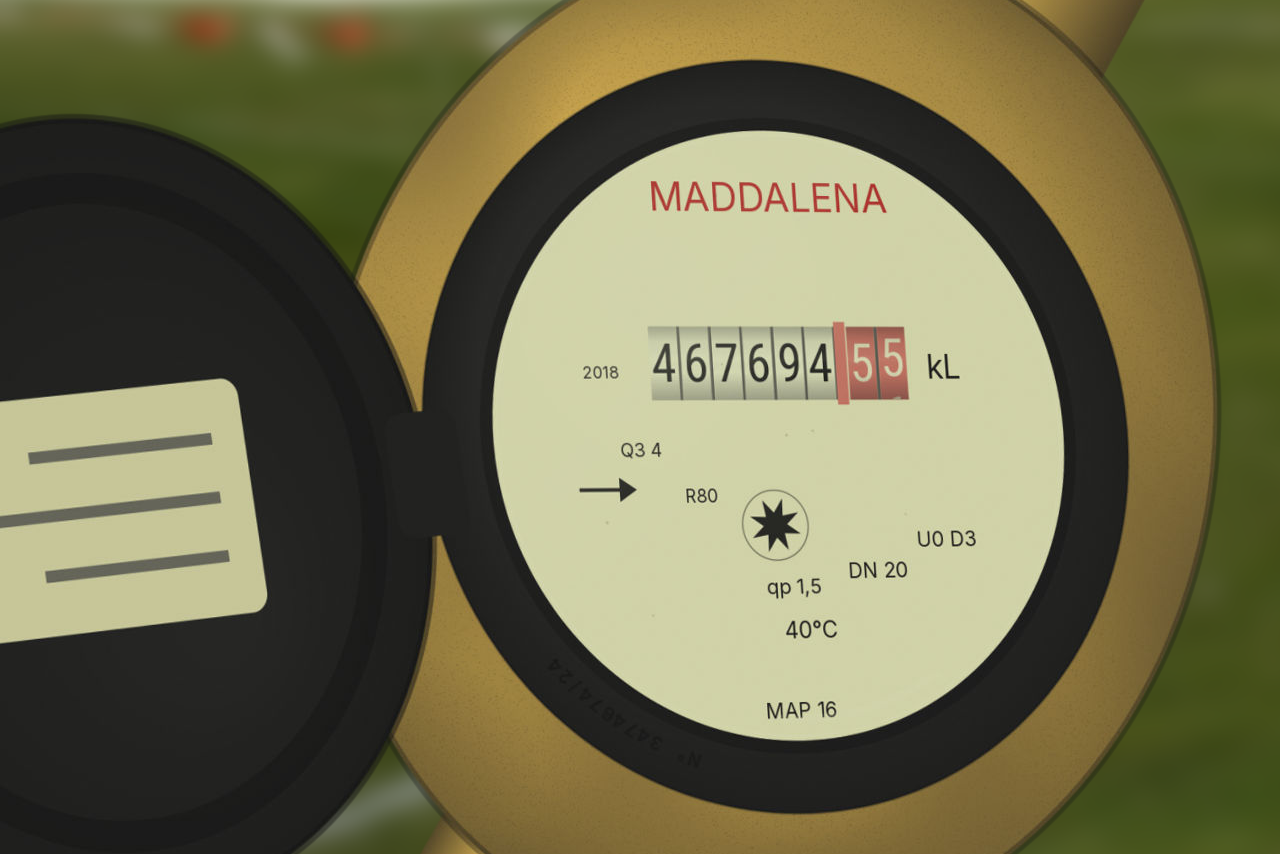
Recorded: 467694.55 kL
